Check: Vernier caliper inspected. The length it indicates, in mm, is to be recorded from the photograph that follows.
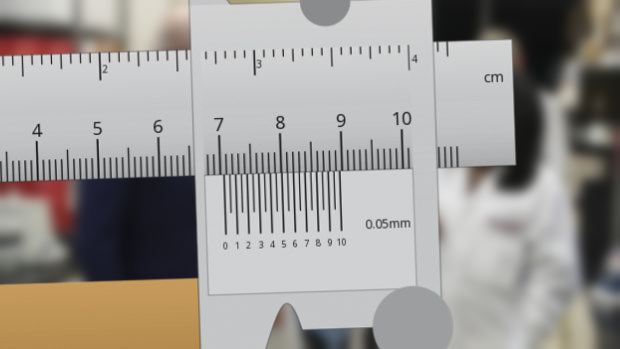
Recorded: 70.6 mm
